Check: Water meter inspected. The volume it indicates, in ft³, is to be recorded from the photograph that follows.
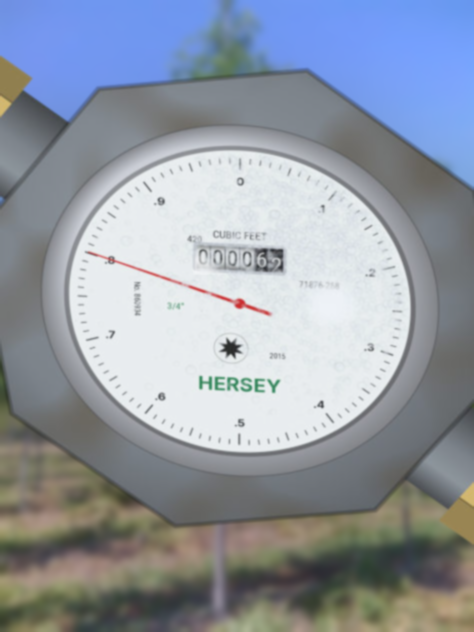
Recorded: 61.80 ft³
